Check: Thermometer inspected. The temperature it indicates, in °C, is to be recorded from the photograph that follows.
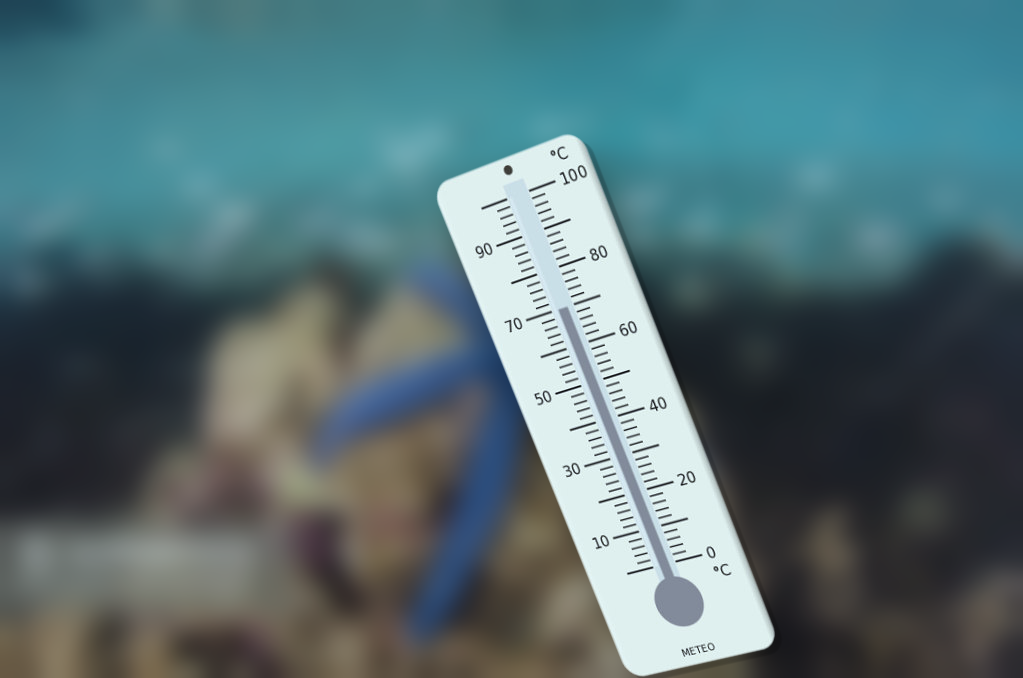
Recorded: 70 °C
